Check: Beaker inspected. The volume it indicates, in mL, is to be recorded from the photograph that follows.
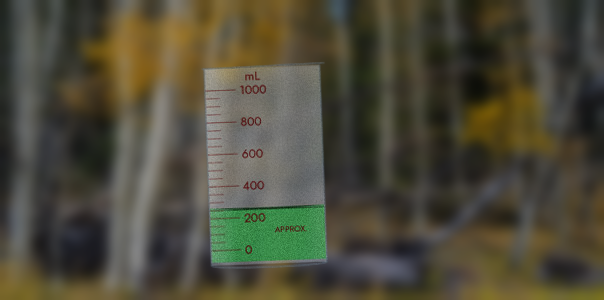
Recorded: 250 mL
